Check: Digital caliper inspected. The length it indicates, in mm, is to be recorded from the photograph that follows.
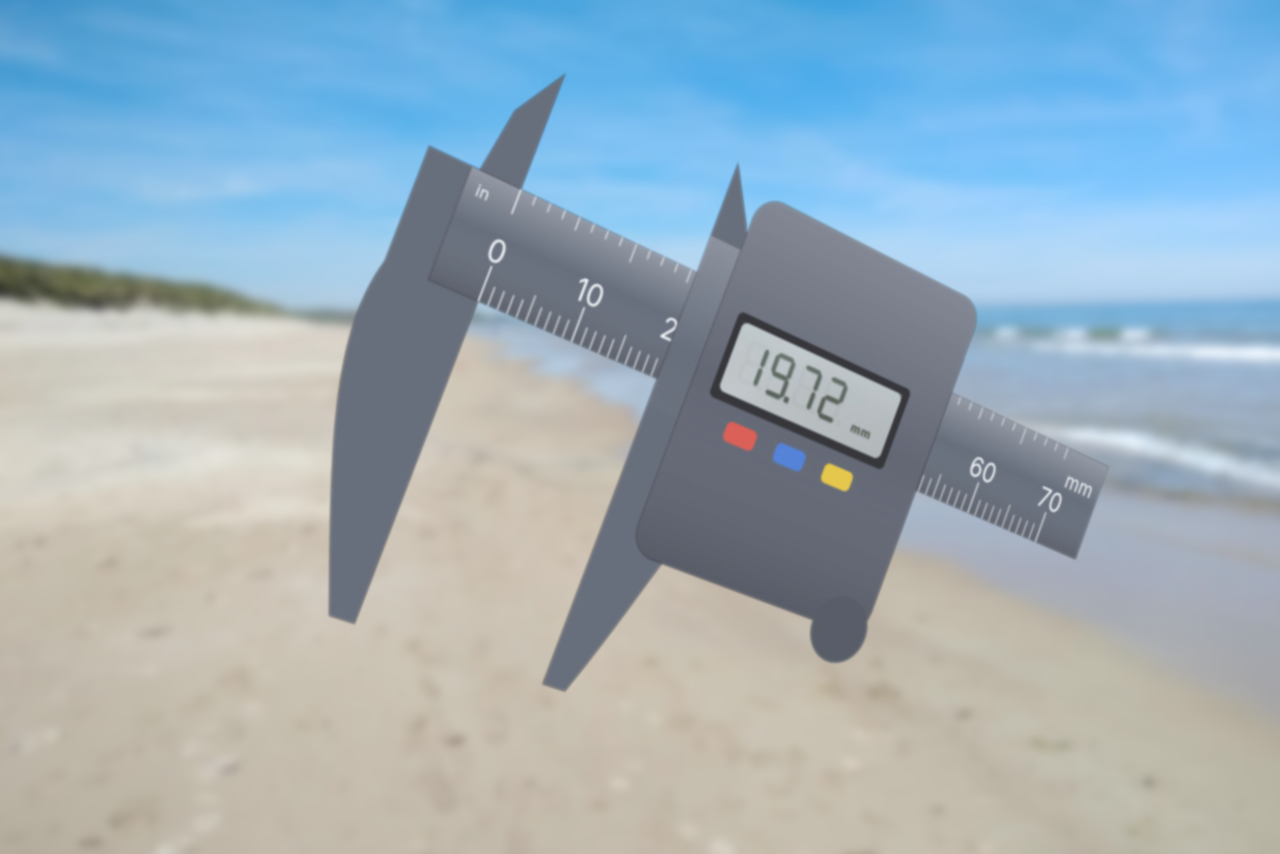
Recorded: 19.72 mm
